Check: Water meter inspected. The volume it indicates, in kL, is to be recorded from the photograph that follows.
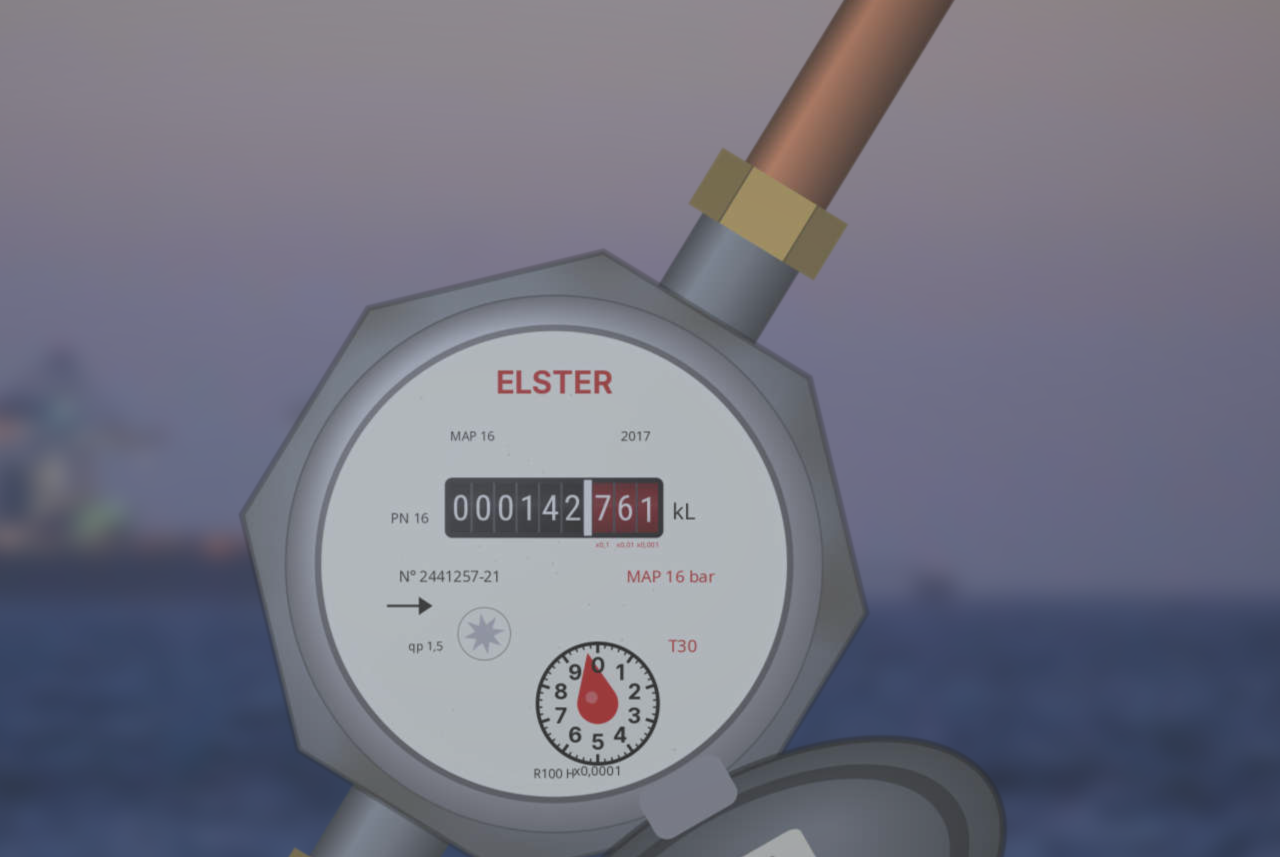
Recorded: 142.7609 kL
